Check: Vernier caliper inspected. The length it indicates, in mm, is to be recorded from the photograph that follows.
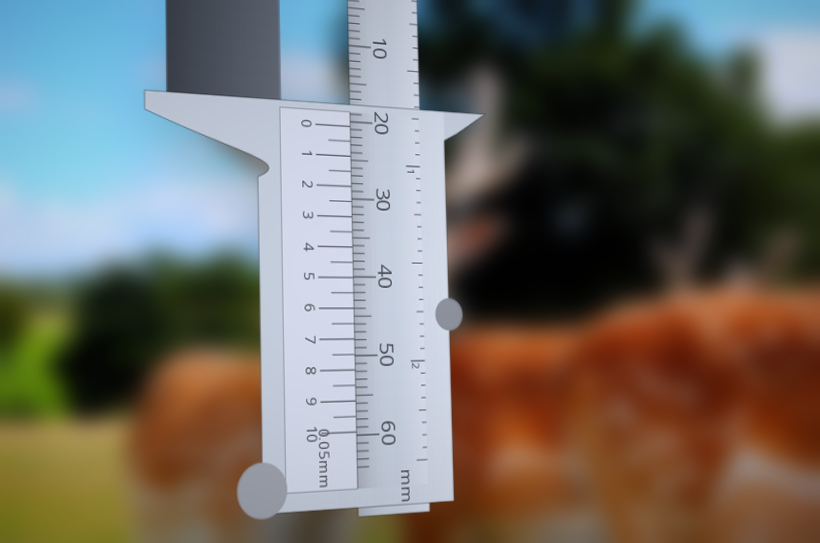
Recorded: 20.6 mm
